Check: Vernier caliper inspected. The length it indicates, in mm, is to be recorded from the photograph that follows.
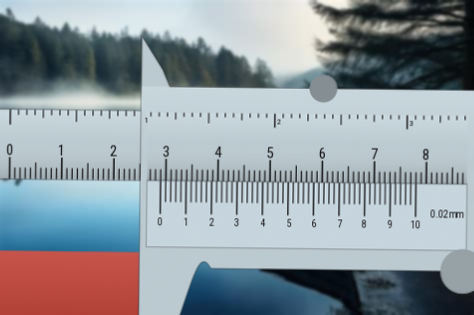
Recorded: 29.0 mm
